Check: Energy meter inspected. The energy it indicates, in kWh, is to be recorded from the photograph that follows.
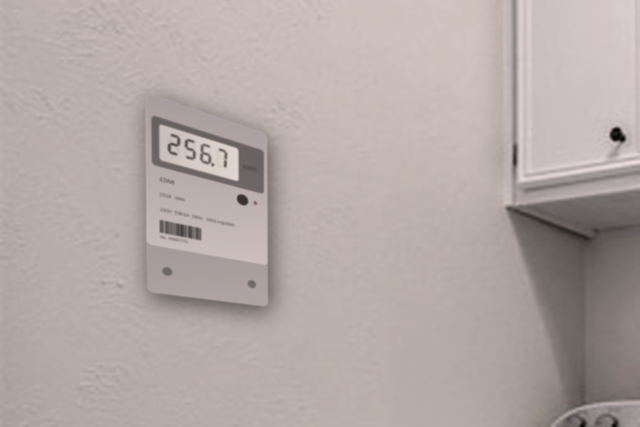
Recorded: 256.7 kWh
